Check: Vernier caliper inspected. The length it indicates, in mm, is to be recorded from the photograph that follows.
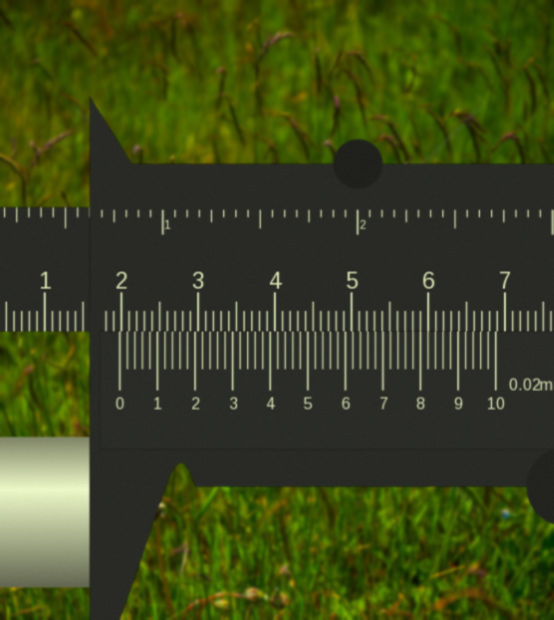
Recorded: 19.8 mm
